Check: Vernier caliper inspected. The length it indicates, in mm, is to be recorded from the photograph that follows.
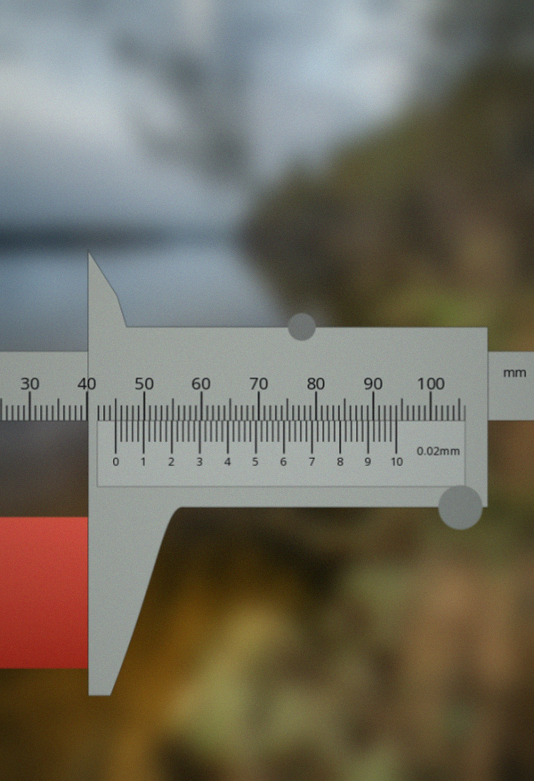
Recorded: 45.0 mm
